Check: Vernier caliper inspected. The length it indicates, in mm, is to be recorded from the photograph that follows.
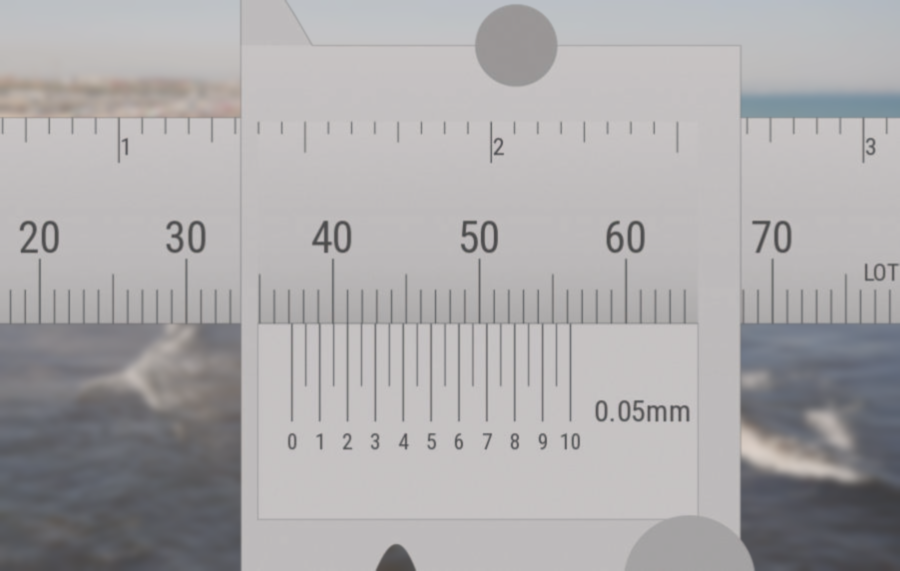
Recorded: 37.2 mm
